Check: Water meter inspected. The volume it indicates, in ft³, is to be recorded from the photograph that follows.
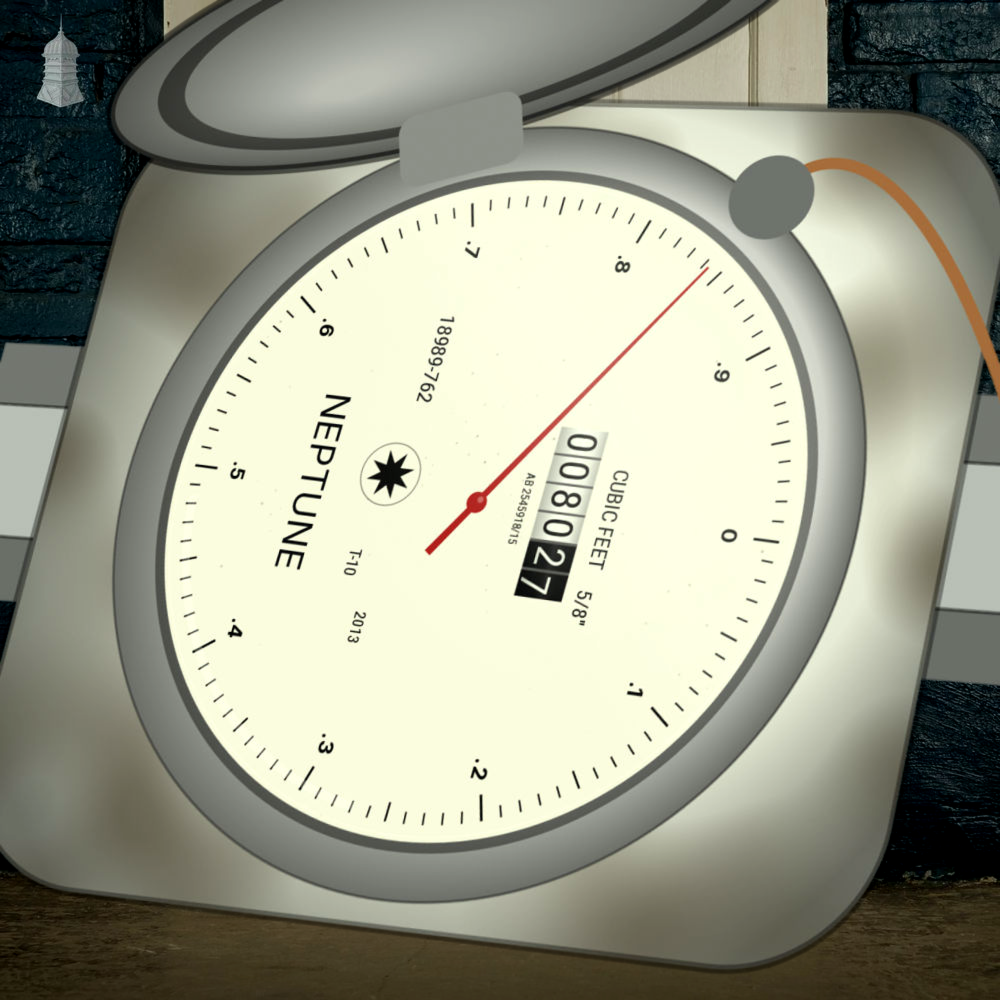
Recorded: 8026.84 ft³
